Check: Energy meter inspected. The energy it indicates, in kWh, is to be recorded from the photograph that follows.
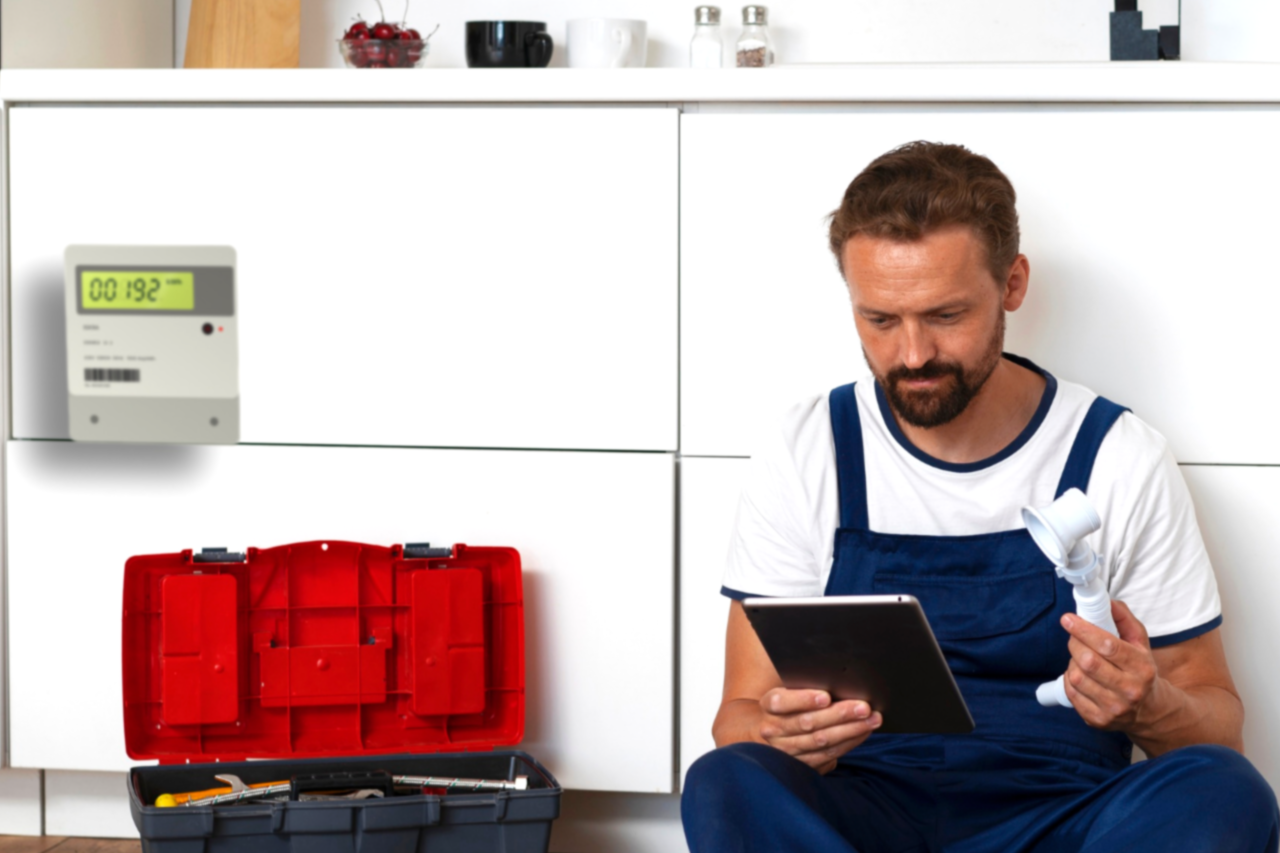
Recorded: 192 kWh
